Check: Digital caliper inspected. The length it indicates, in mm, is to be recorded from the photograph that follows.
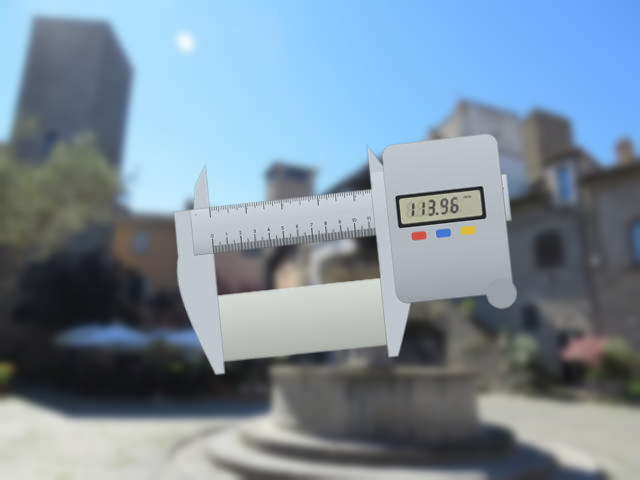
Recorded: 113.96 mm
